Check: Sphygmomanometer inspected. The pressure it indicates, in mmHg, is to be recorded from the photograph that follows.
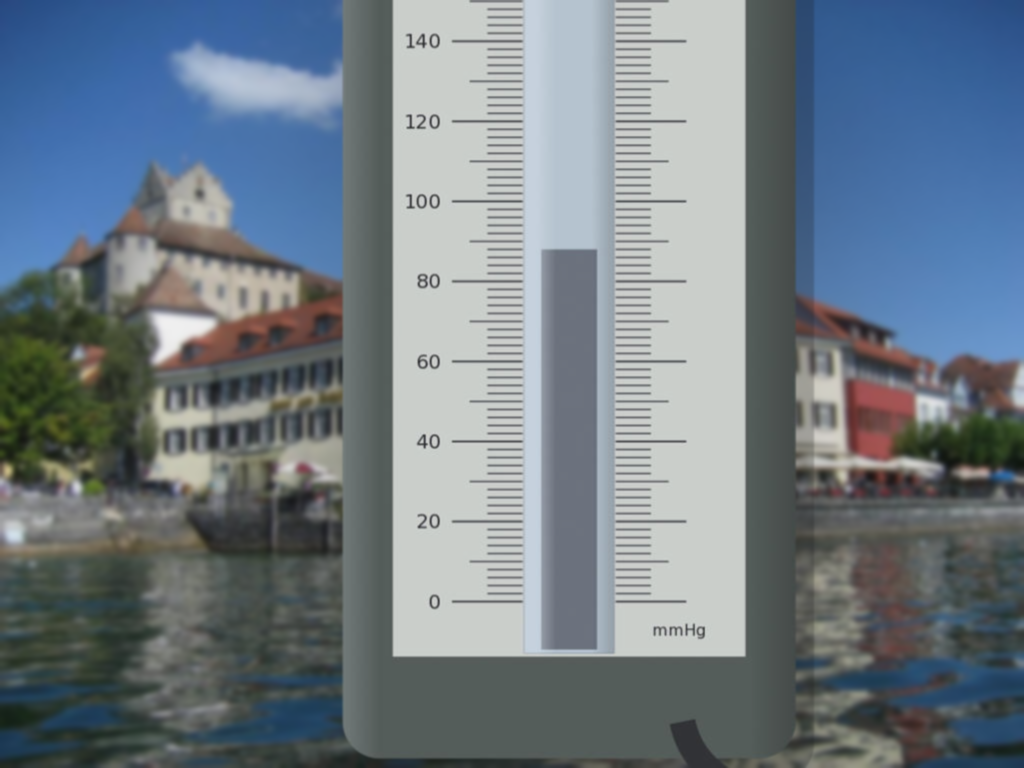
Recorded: 88 mmHg
